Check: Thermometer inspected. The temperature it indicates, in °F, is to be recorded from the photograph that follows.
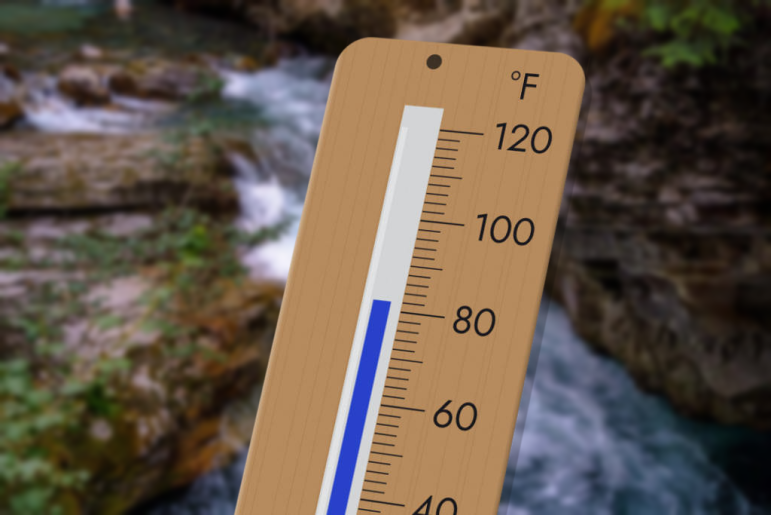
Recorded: 82 °F
